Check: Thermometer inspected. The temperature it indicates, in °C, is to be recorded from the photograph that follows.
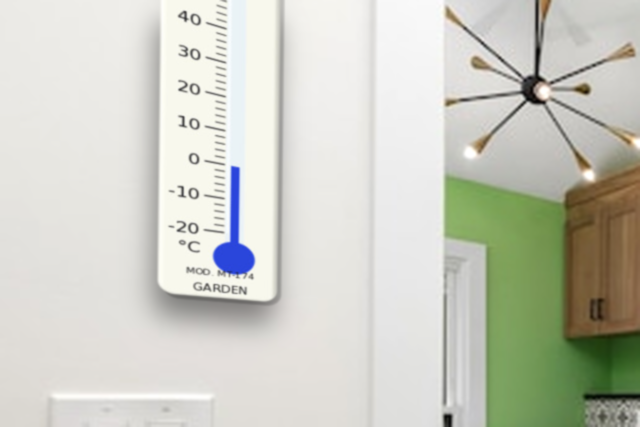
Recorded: 0 °C
